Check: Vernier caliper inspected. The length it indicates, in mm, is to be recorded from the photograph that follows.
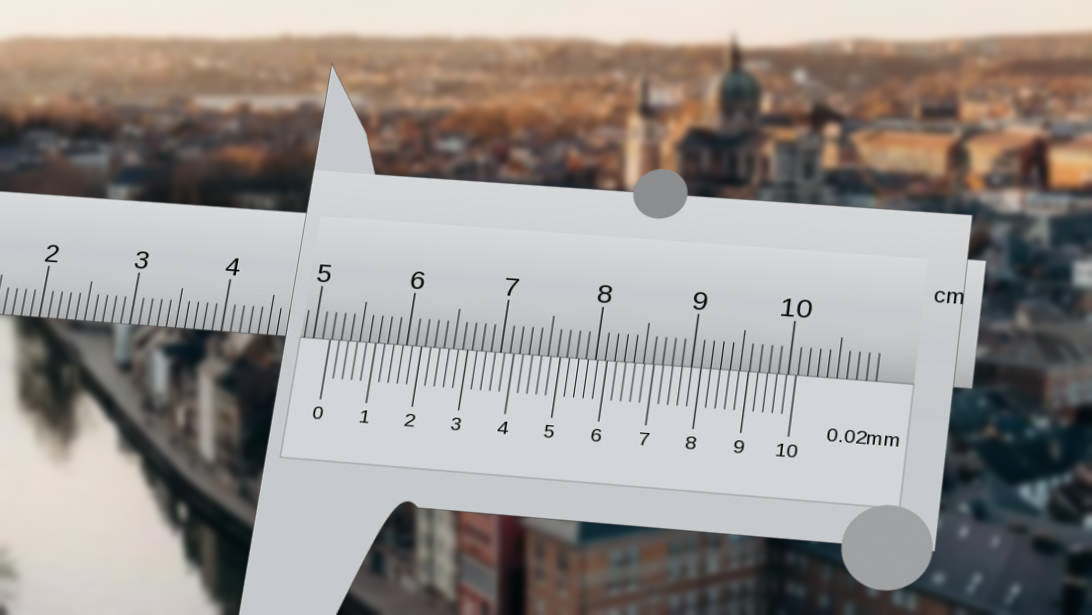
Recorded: 51.8 mm
